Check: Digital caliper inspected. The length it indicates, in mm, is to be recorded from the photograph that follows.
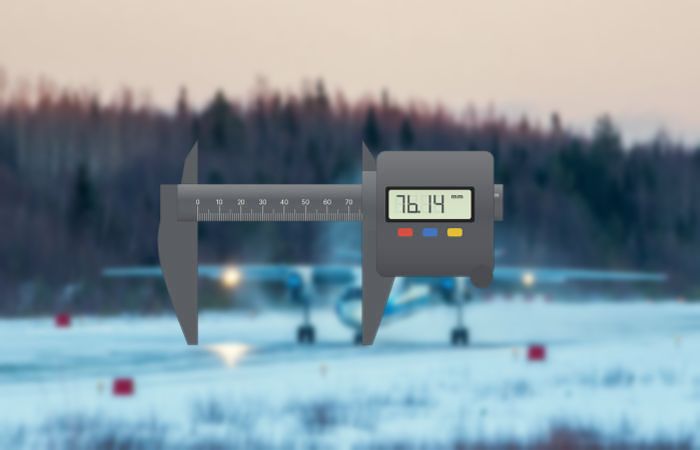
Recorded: 76.14 mm
